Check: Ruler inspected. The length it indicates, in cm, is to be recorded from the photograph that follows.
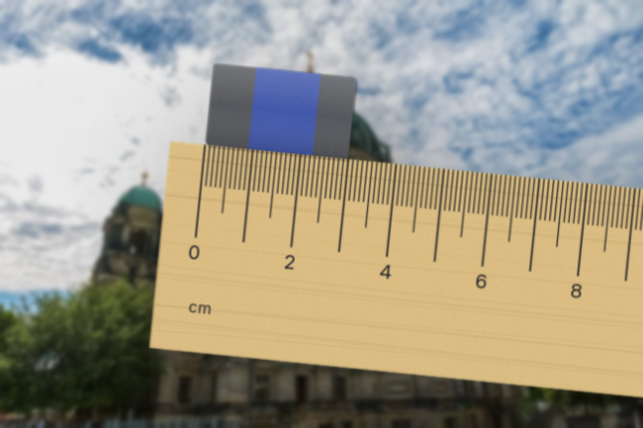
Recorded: 3 cm
